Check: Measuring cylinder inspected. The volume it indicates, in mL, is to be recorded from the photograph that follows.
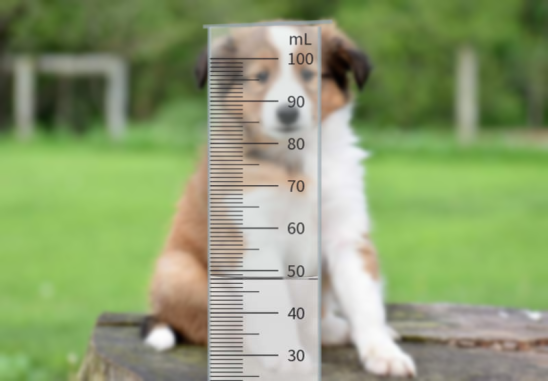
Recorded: 48 mL
